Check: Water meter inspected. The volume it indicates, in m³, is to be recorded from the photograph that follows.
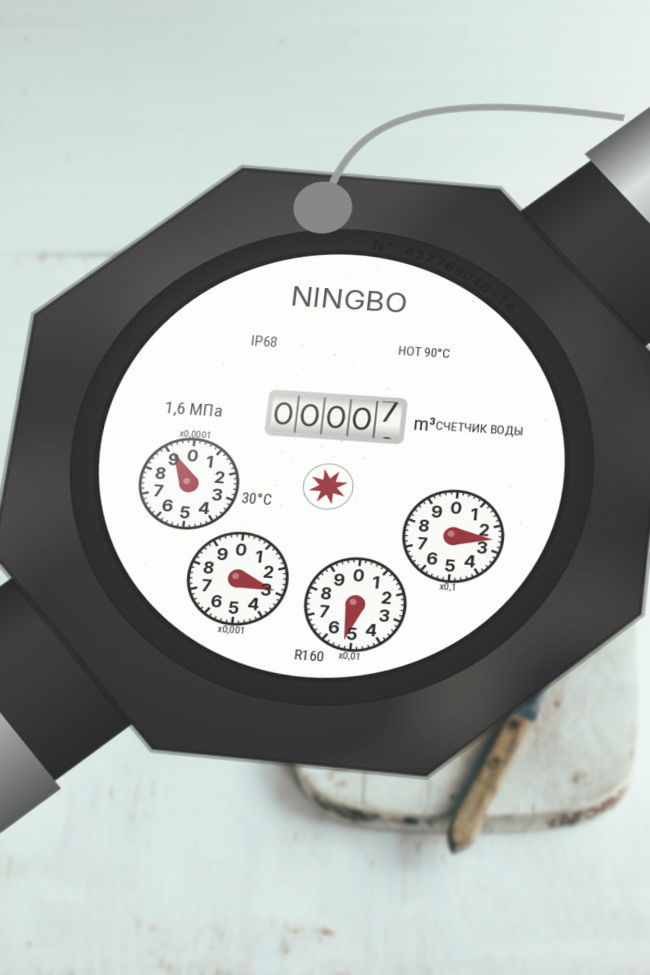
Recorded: 7.2529 m³
